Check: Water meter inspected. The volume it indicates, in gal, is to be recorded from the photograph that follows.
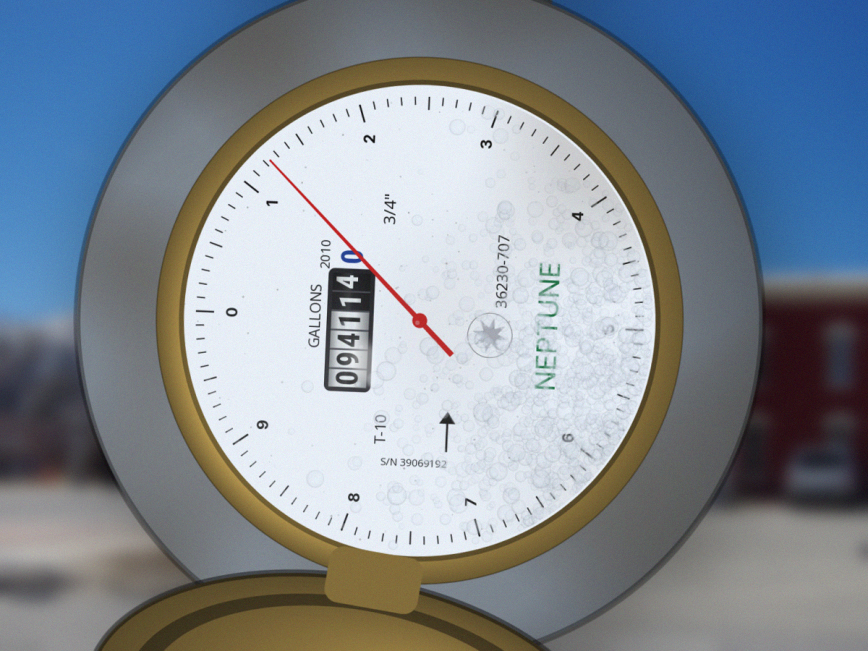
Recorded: 941141.2 gal
